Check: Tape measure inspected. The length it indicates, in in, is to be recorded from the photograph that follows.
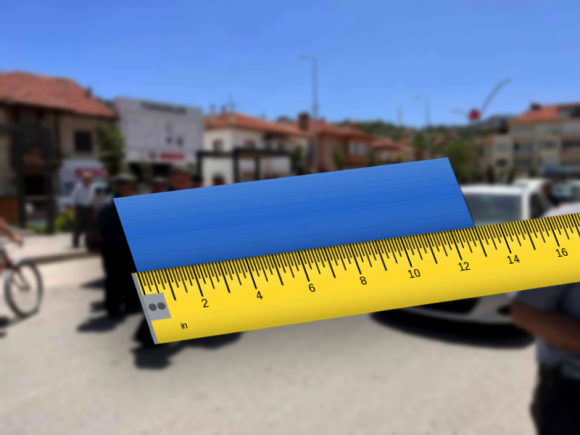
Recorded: 13 in
